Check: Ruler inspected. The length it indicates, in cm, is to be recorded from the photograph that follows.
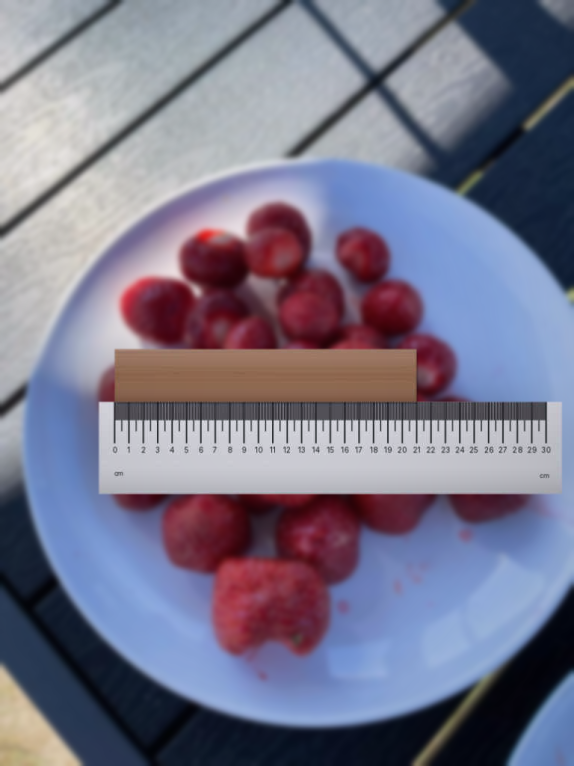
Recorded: 21 cm
